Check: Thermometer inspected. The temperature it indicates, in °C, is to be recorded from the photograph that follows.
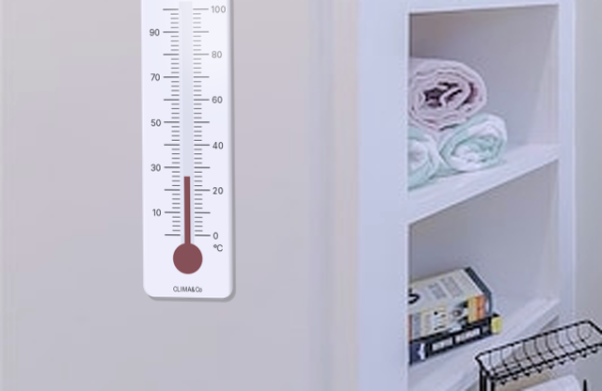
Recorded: 26 °C
